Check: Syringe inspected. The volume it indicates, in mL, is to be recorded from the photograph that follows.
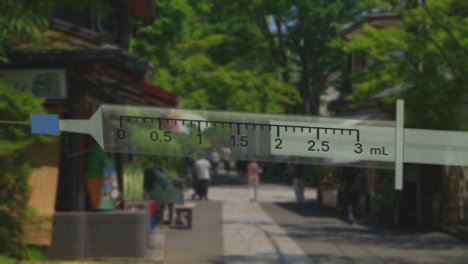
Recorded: 1.4 mL
